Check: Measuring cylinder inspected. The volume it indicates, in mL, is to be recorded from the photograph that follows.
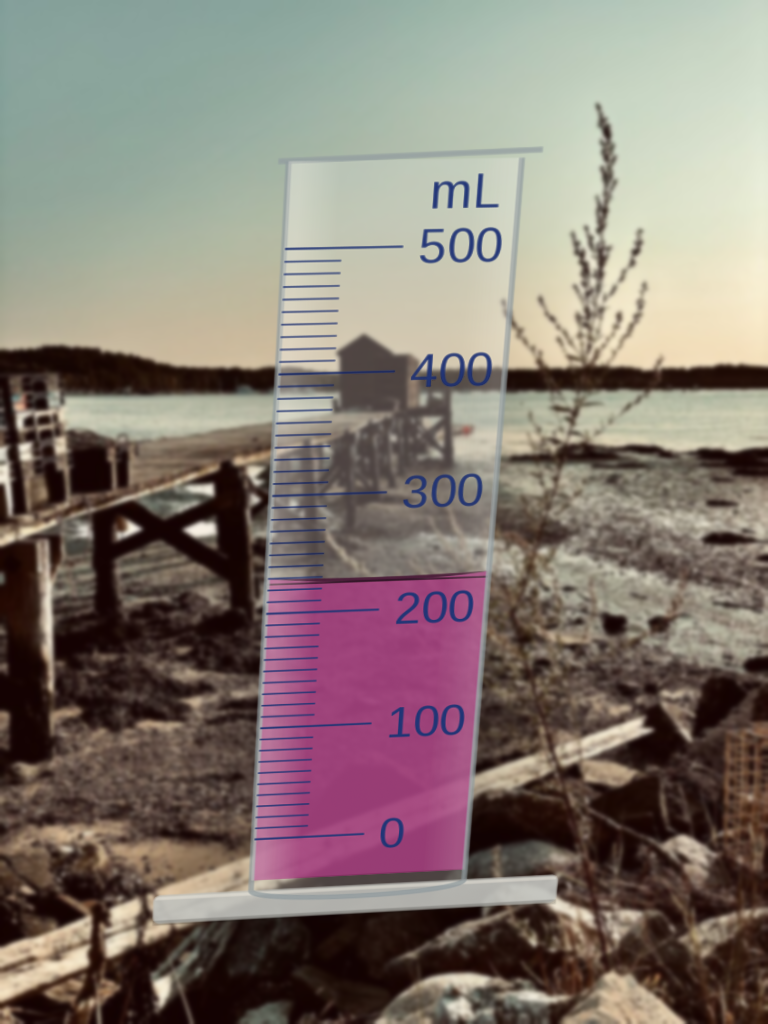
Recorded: 225 mL
